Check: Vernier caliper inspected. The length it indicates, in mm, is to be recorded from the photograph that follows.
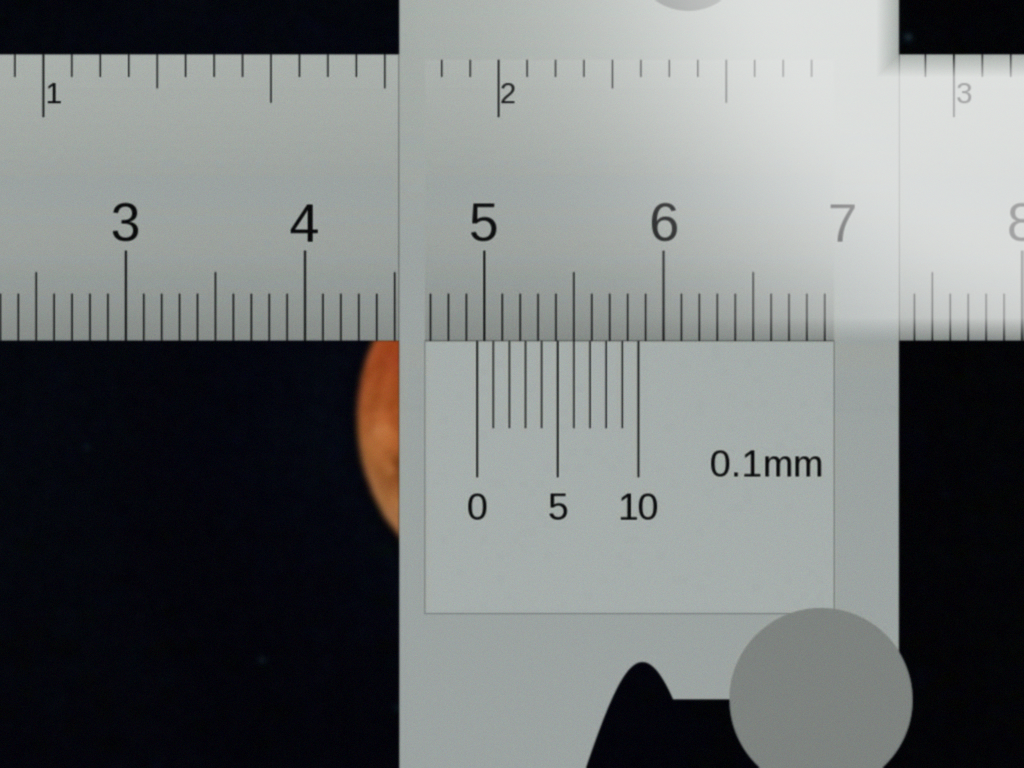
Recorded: 49.6 mm
